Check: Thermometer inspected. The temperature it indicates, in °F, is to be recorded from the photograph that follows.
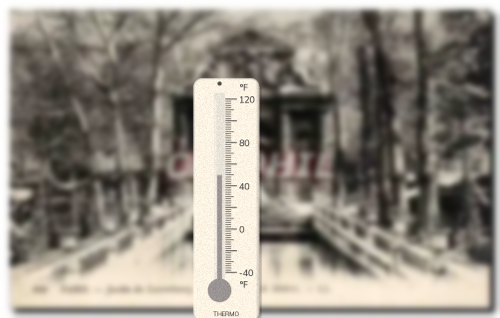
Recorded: 50 °F
